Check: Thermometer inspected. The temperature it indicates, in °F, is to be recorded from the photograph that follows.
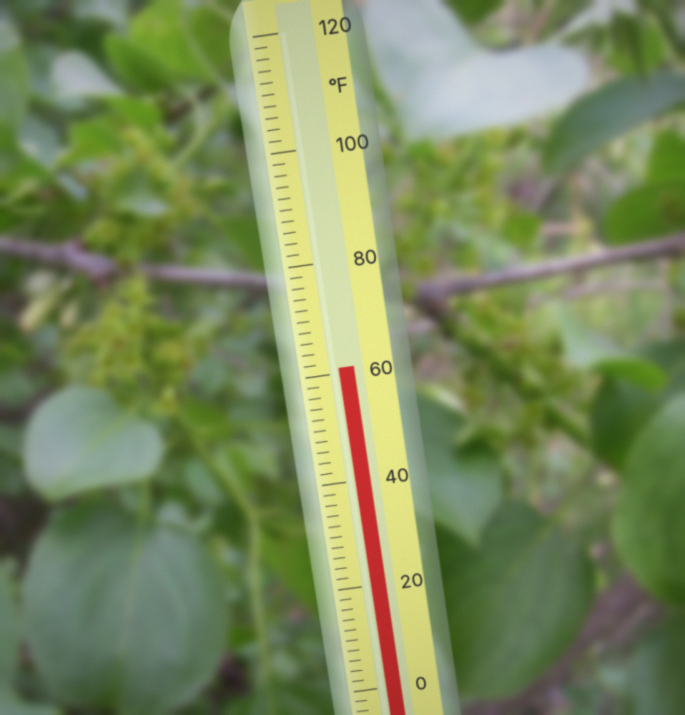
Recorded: 61 °F
